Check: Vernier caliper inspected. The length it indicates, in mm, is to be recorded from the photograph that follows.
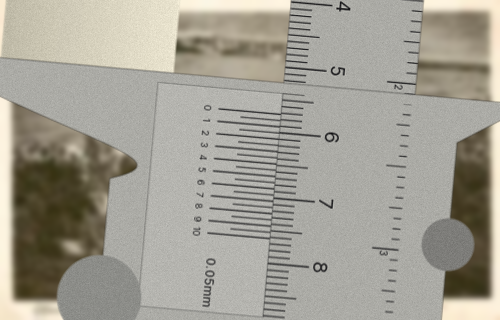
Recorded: 57.2 mm
